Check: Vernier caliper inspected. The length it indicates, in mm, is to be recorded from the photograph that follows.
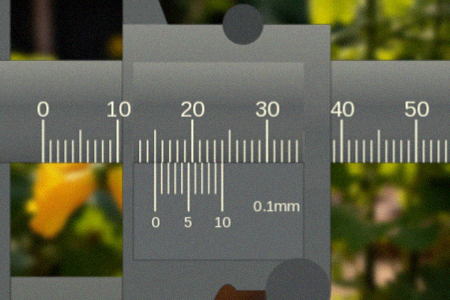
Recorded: 15.0 mm
